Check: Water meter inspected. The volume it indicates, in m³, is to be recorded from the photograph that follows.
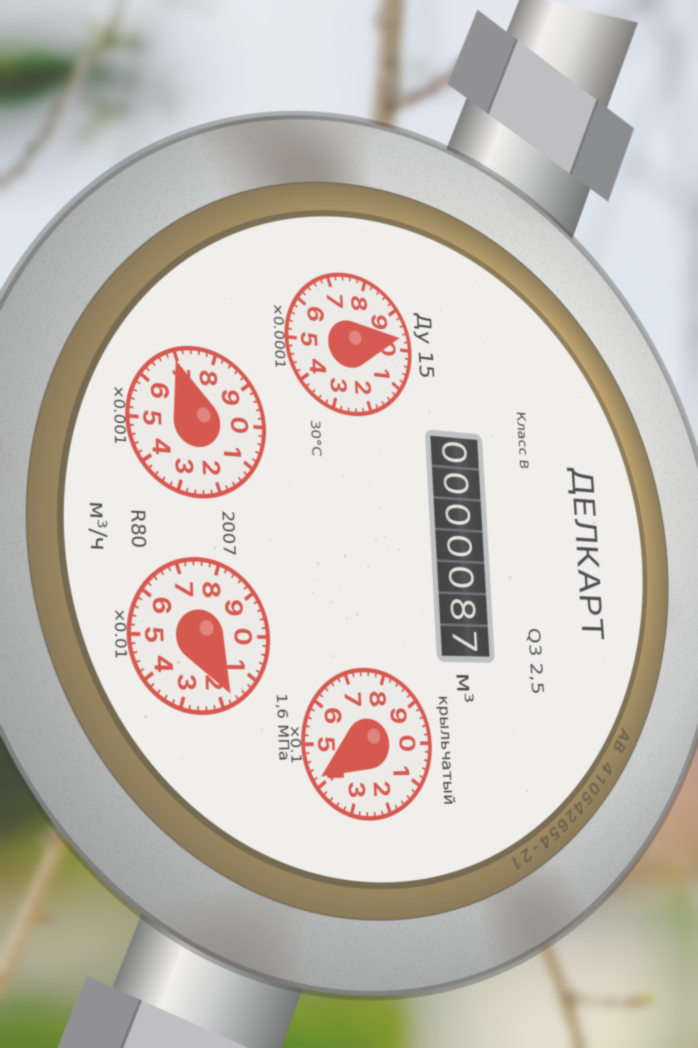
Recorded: 87.4169 m³
